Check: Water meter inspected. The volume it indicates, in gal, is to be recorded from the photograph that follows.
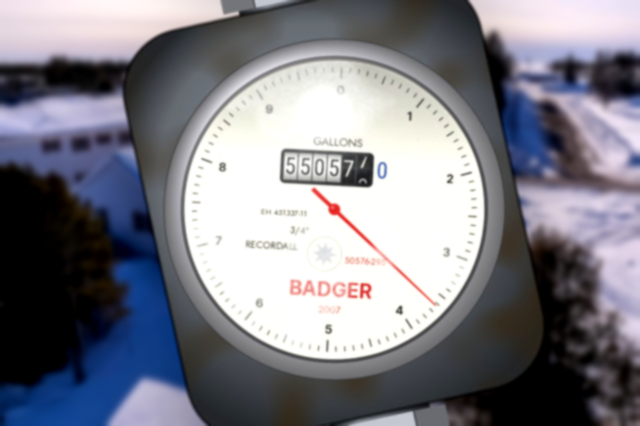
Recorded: 5505773.6 gal
